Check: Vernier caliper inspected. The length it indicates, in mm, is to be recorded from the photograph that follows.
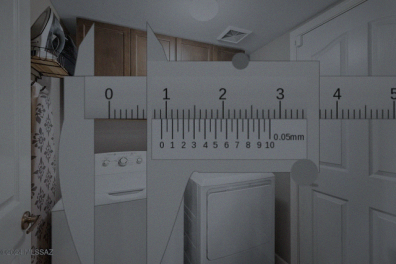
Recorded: 9.2 mm
